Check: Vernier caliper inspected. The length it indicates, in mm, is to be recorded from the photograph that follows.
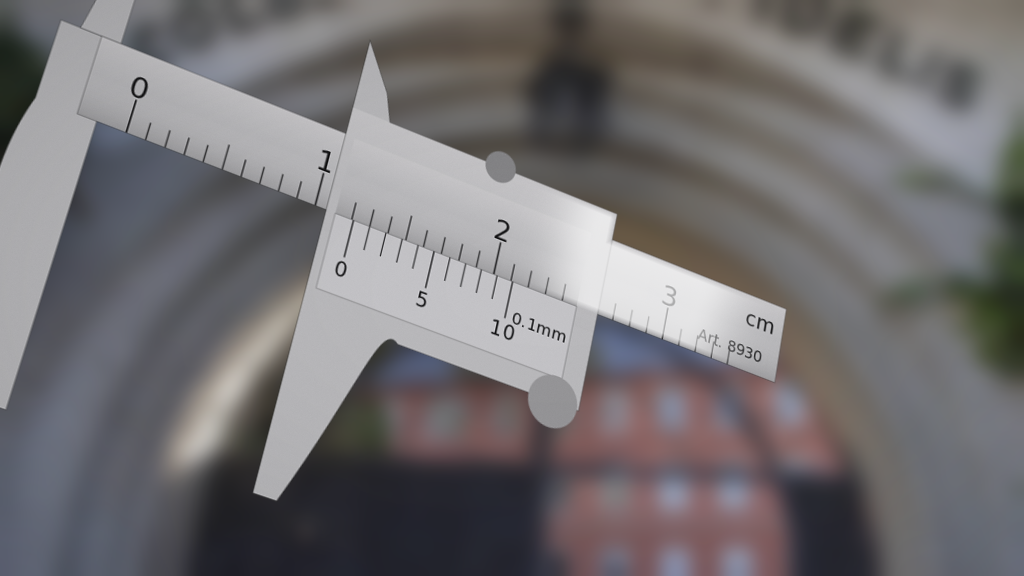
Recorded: 12.1 mm
